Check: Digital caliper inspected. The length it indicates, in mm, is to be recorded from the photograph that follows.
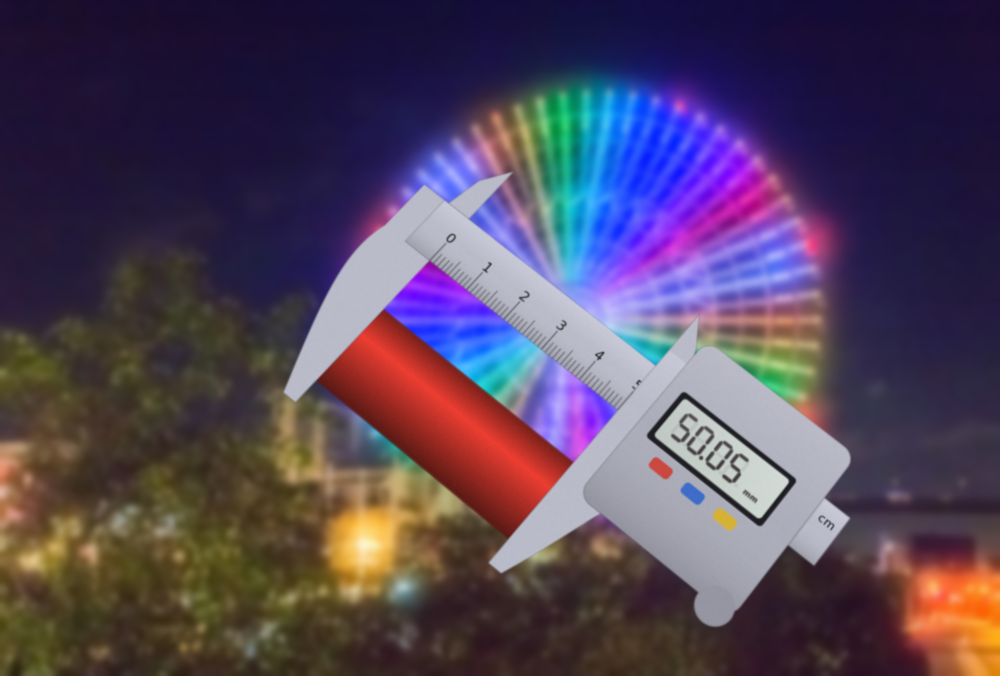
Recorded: 50.05 mm
